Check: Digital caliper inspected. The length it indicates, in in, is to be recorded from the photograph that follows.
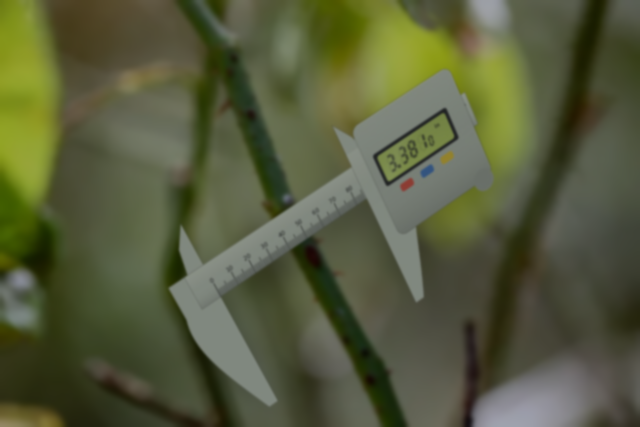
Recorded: 3.3810 in
